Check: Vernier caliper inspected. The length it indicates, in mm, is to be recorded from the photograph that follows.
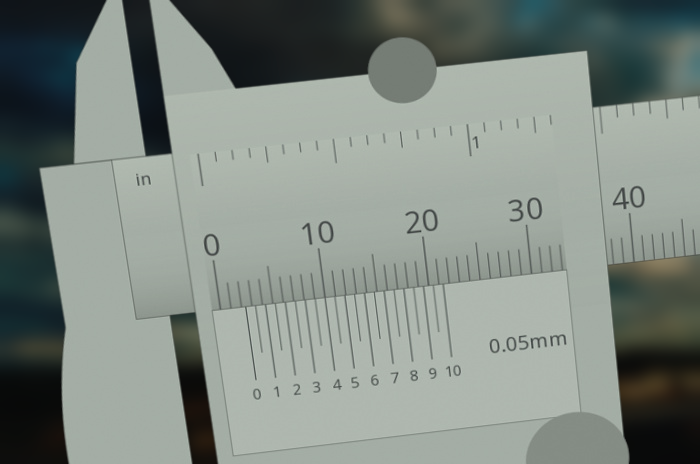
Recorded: 2.4 mm
